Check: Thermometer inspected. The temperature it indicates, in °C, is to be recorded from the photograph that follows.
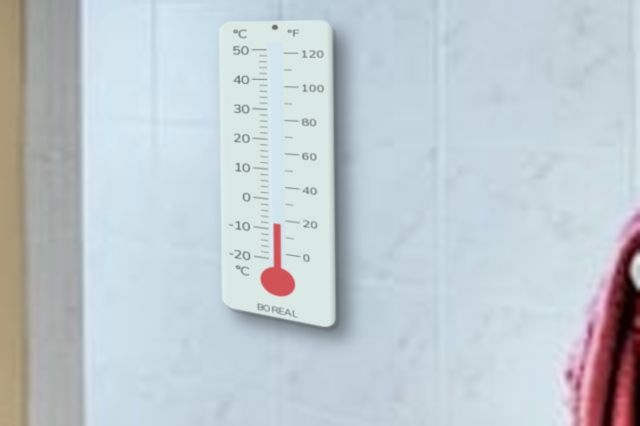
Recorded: -8 °C
